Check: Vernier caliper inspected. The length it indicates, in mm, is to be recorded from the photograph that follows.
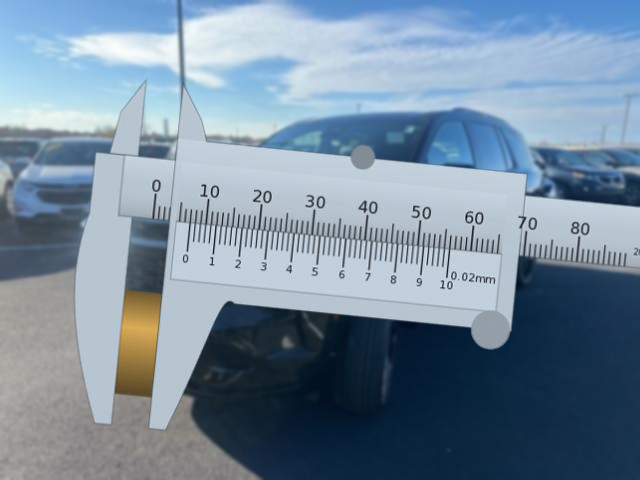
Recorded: 7.0 mm
